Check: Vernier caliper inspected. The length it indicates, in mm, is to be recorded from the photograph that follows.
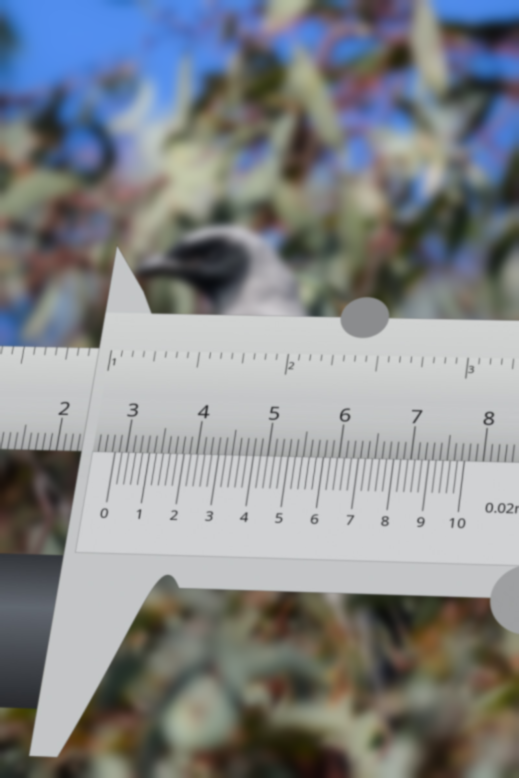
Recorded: 28.4 mm
